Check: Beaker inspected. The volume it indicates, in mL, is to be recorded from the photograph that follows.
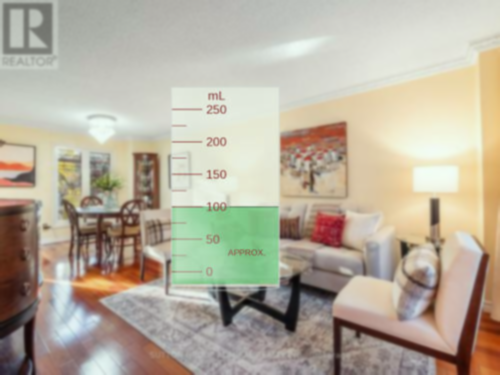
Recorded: 100 mL
